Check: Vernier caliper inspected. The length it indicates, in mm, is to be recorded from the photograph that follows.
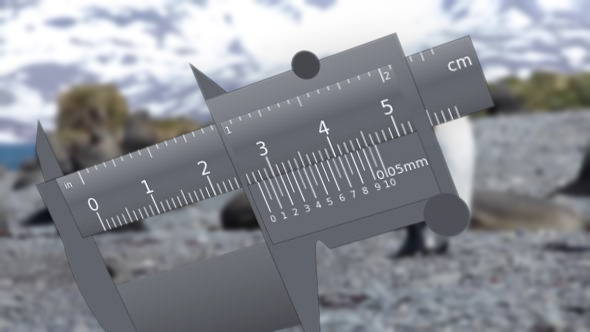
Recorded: 27.2 mm
